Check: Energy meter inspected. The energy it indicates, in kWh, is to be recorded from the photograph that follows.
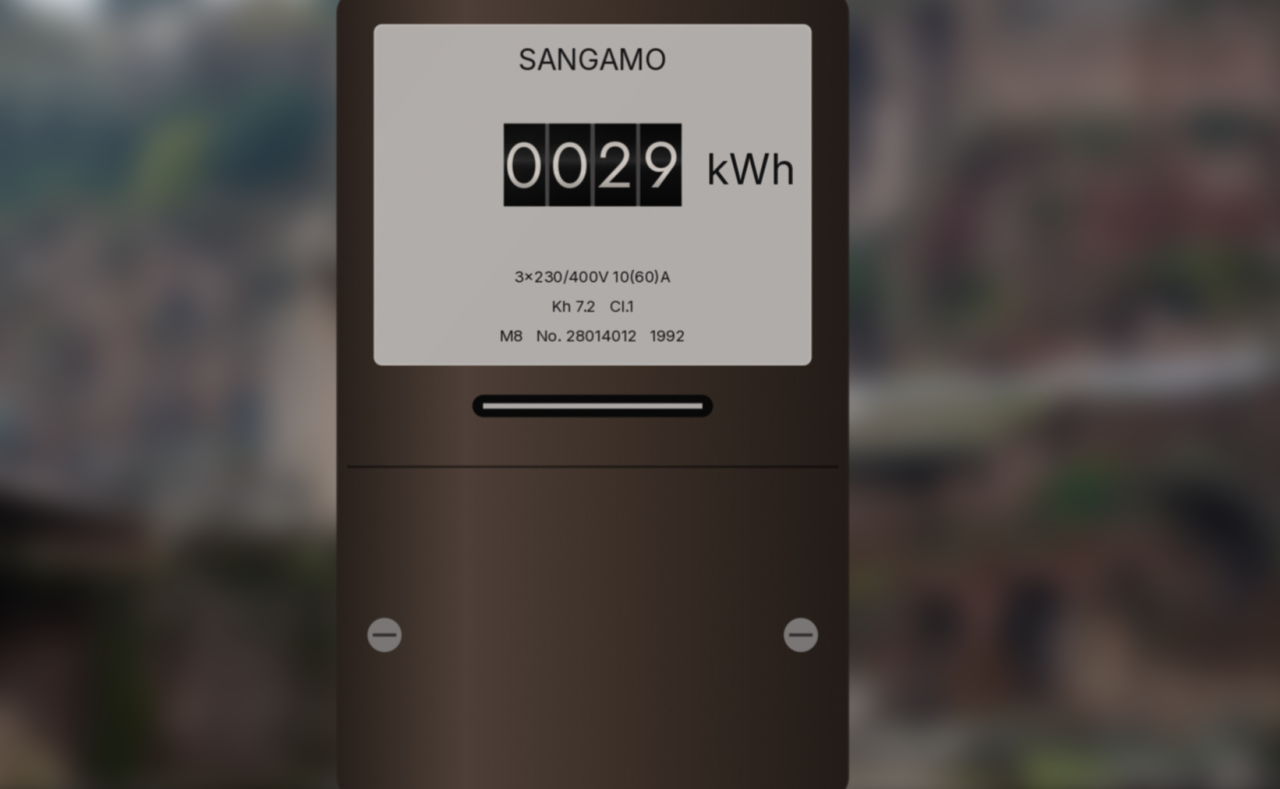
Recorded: 29 kWh
